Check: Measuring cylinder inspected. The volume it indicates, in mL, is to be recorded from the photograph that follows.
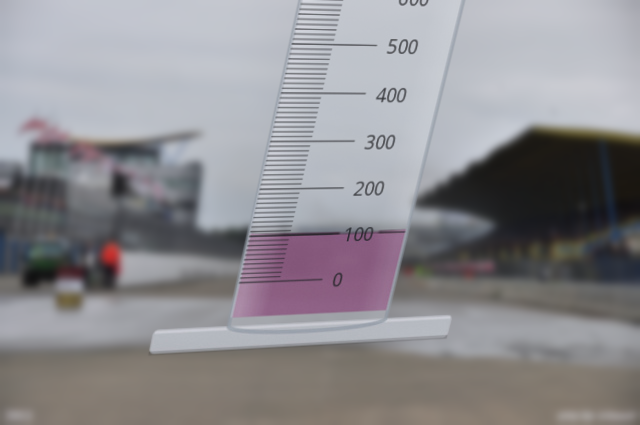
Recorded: 100 mL
